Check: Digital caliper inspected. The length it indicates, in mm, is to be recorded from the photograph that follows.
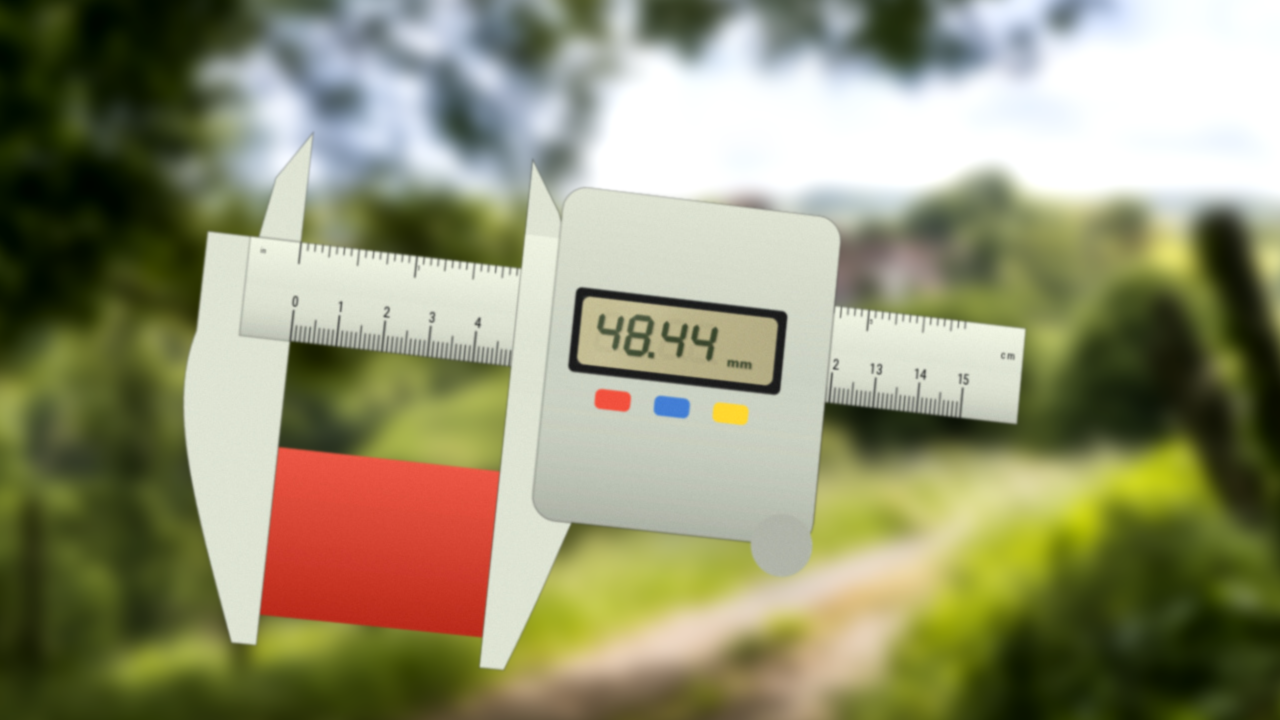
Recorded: 48.44 mm
